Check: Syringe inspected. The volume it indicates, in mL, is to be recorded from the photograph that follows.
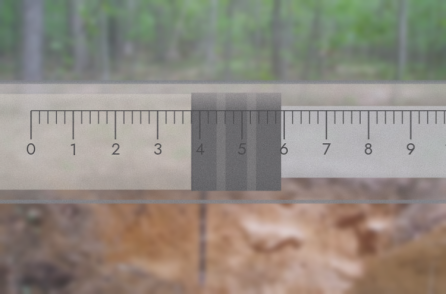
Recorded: 3.8 mL
